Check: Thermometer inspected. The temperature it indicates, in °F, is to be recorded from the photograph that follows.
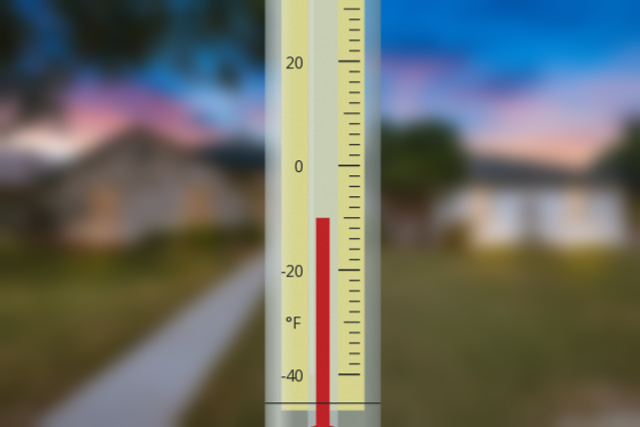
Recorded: -10 °F
